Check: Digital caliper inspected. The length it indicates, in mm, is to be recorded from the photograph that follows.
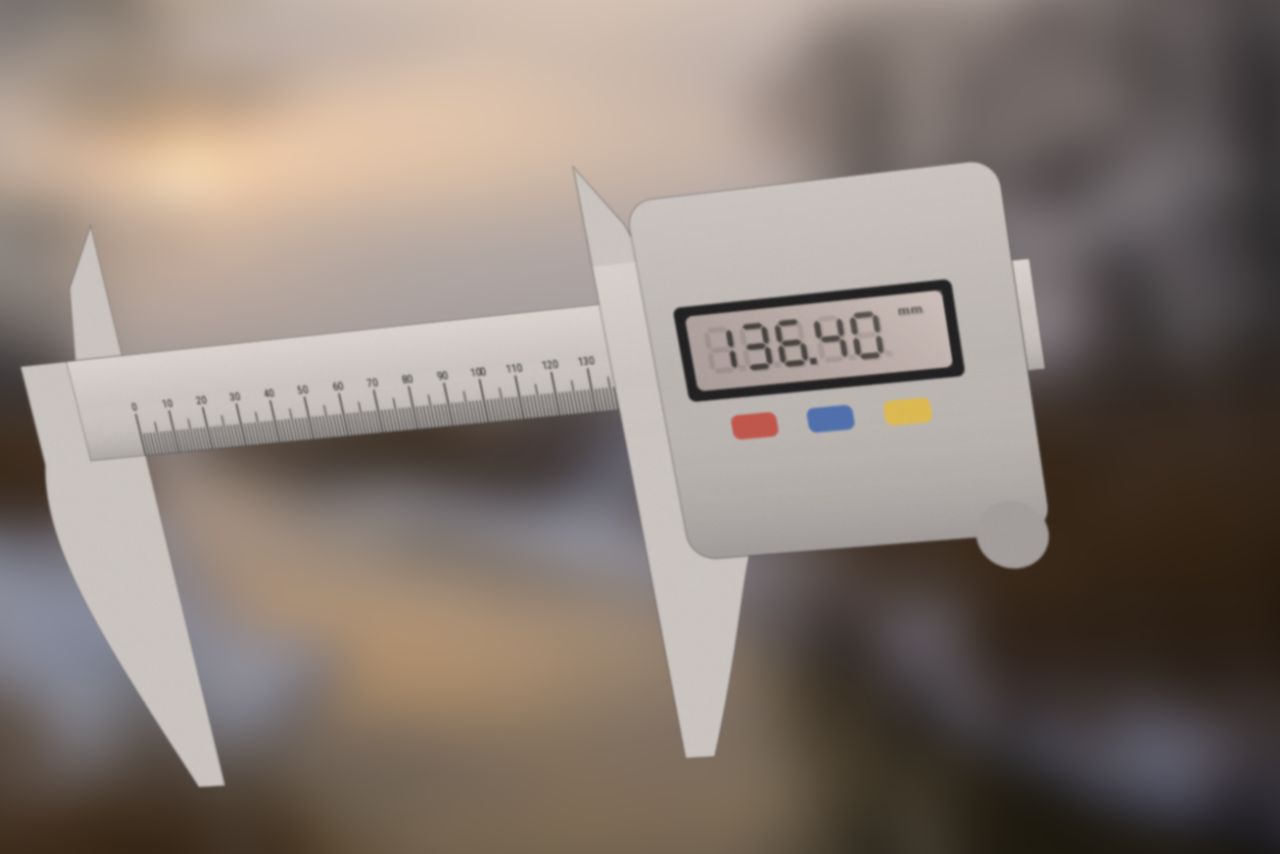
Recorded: 136.40 mm
